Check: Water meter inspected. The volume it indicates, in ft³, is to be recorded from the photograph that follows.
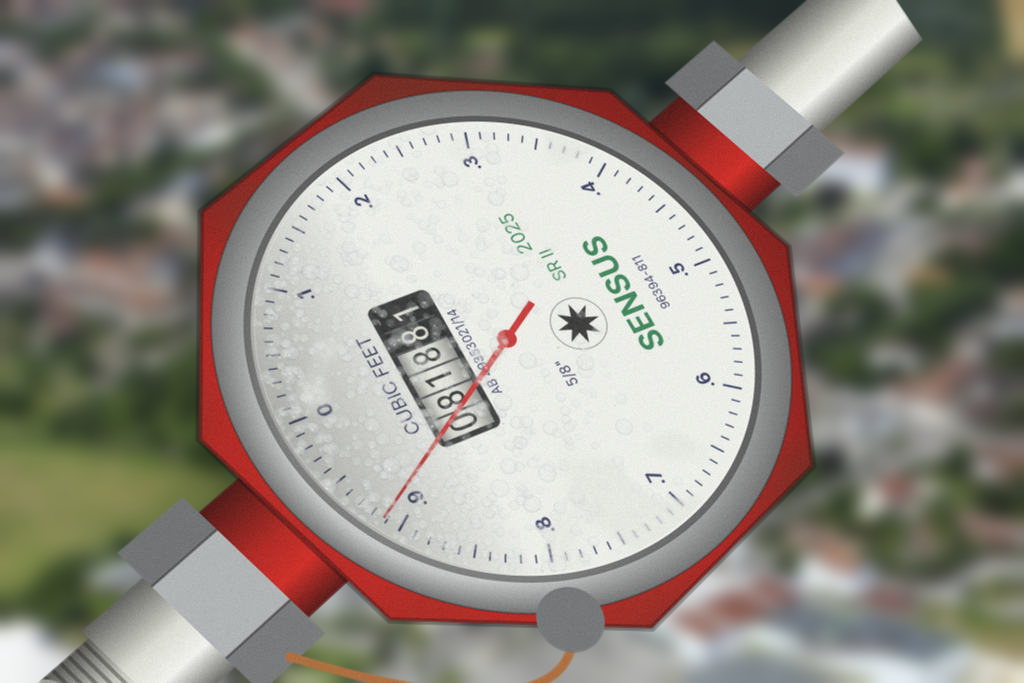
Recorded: 81880.91 ft³
